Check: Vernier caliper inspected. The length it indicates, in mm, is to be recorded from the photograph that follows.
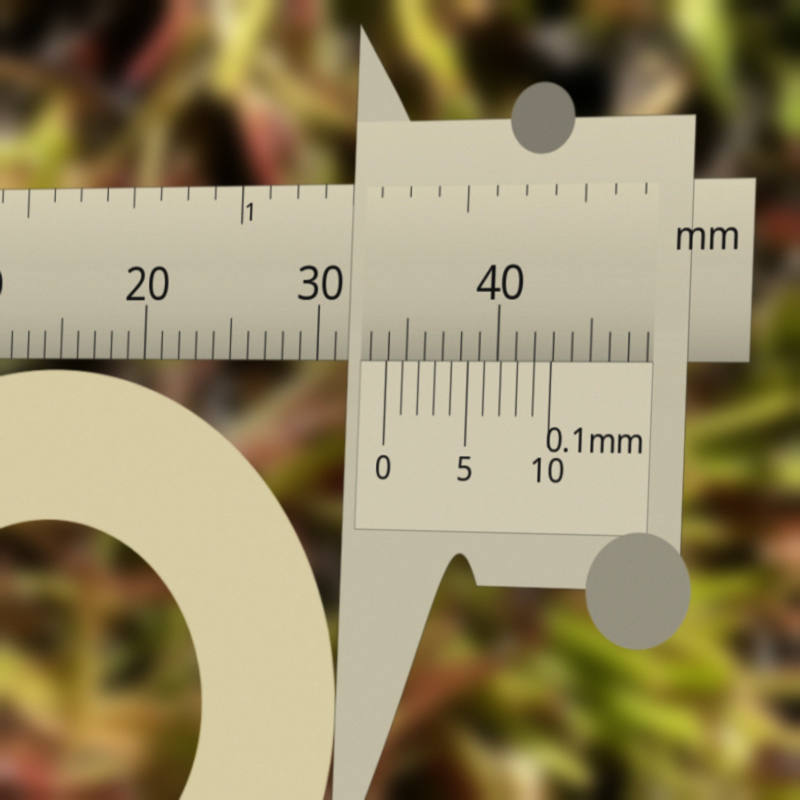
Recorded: 33.9 mm
